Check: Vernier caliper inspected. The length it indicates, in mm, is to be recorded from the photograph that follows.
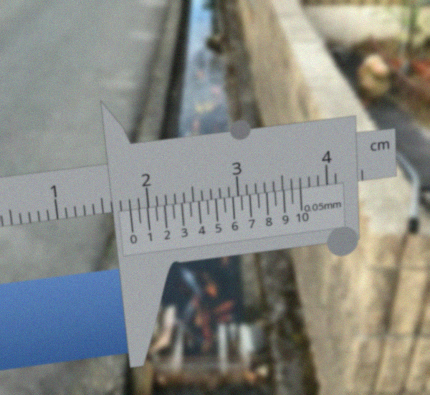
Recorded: 18.0 mm
